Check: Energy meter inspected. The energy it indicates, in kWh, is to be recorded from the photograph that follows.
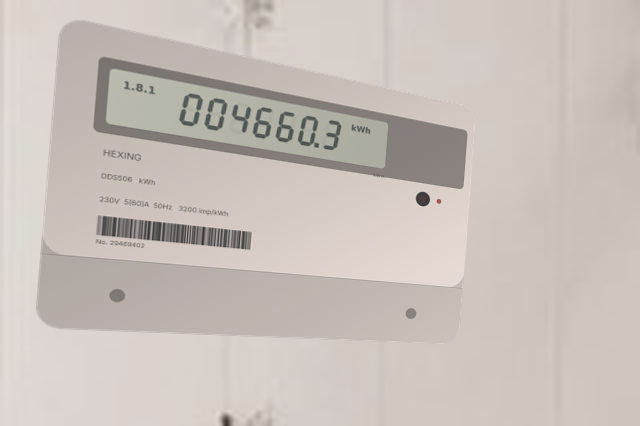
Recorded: 4660.3 kWh
